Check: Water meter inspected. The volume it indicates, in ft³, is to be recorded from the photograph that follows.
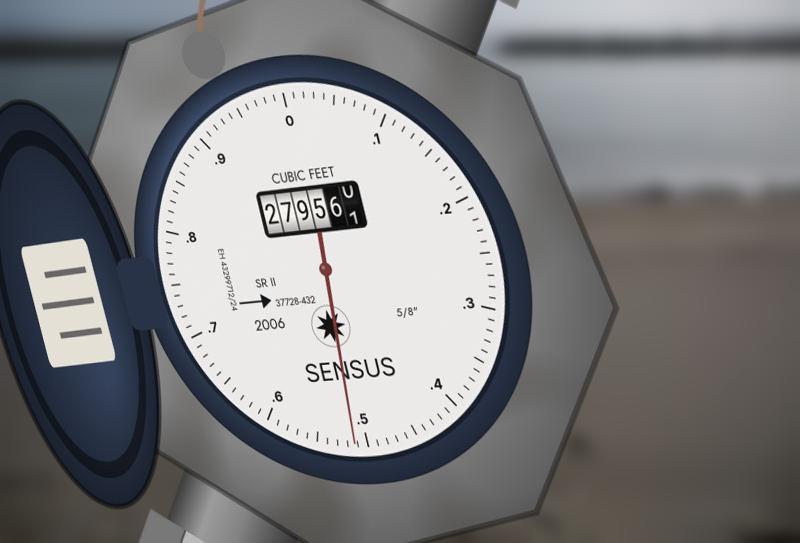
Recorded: 279560.51 ft³
